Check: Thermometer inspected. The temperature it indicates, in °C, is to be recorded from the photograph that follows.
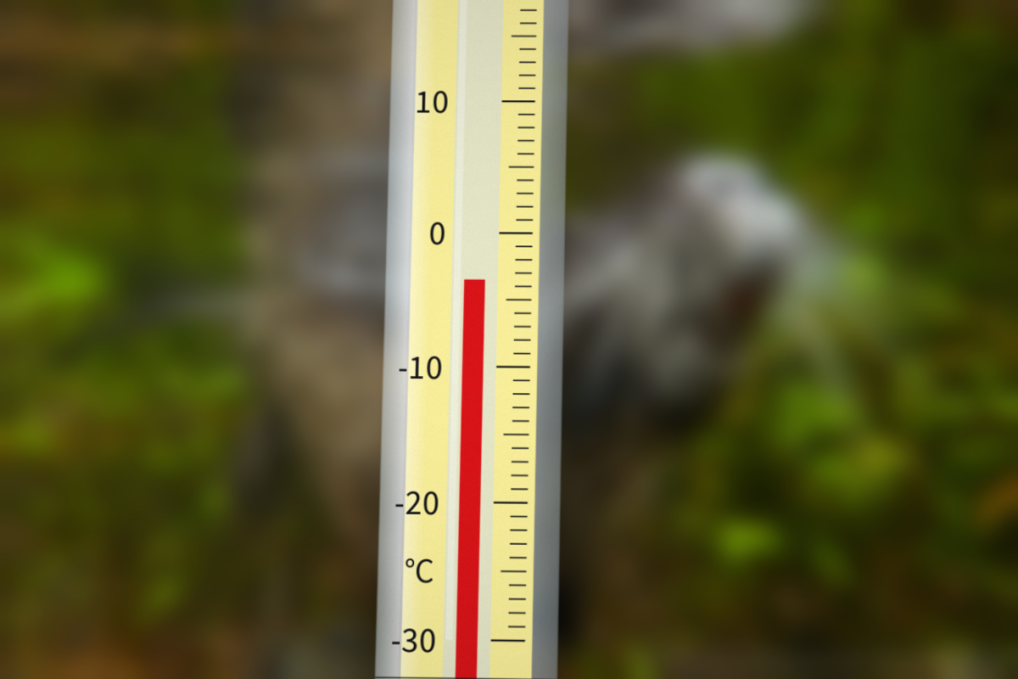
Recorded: -3.5 °C
